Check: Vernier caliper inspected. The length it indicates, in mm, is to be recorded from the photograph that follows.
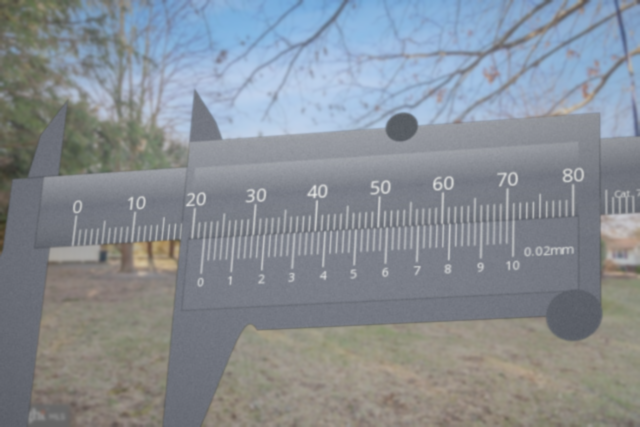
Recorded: 22.0 mm
